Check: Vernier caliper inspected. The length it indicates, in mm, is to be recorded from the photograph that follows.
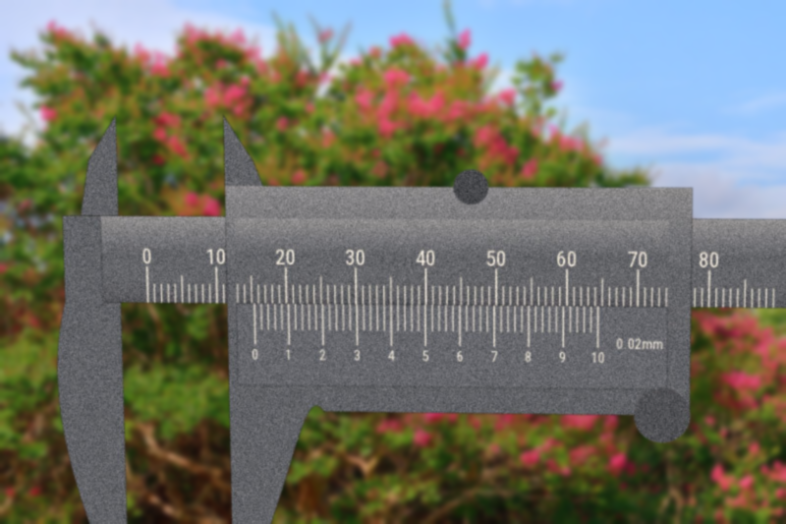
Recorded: 15.4 mm
